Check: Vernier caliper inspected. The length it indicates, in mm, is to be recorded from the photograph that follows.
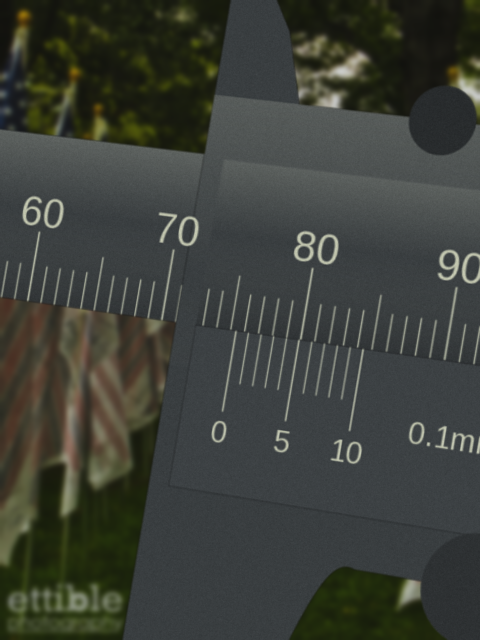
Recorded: 75.4 mm
